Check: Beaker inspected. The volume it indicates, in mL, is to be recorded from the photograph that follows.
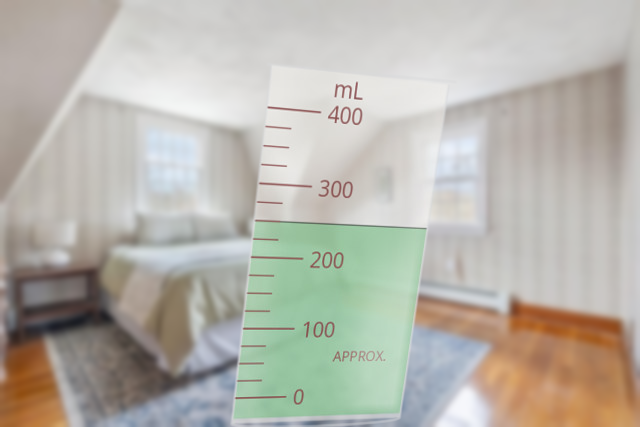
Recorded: 250 mL
